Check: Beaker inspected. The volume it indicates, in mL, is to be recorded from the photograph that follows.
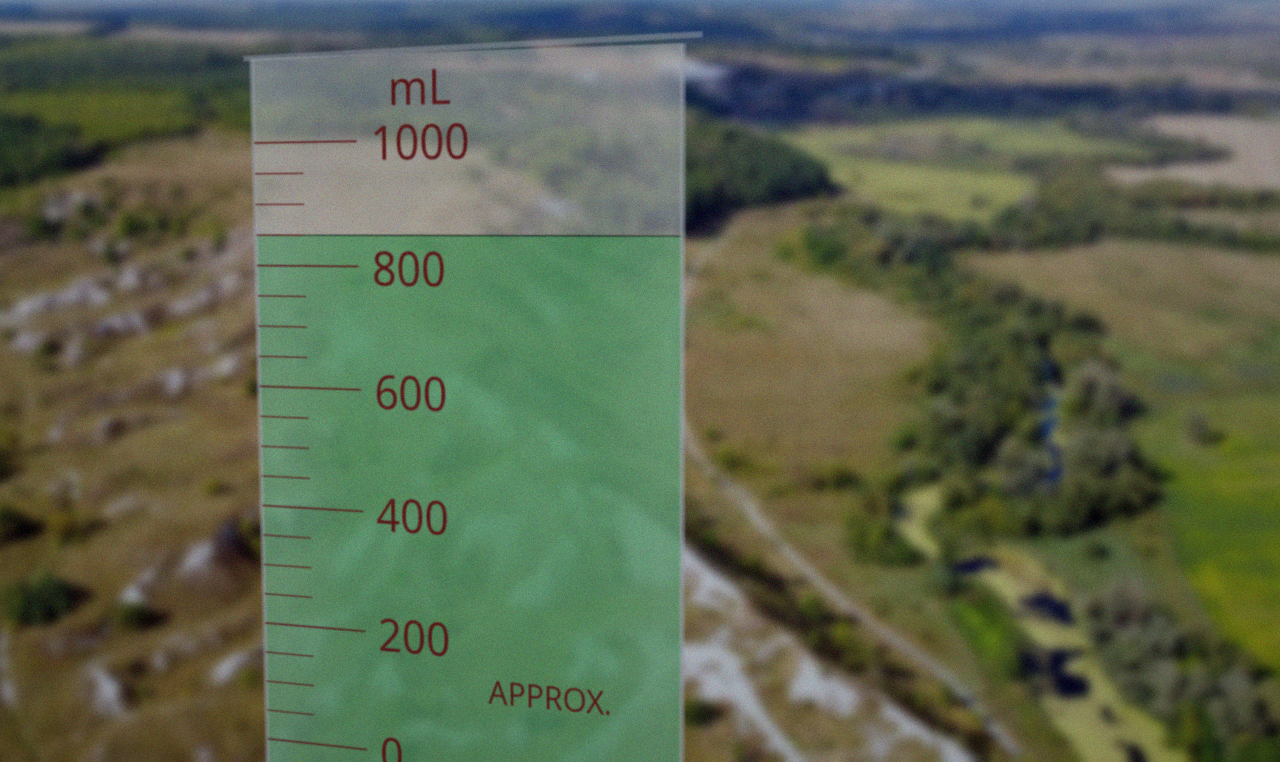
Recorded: 850 mL
